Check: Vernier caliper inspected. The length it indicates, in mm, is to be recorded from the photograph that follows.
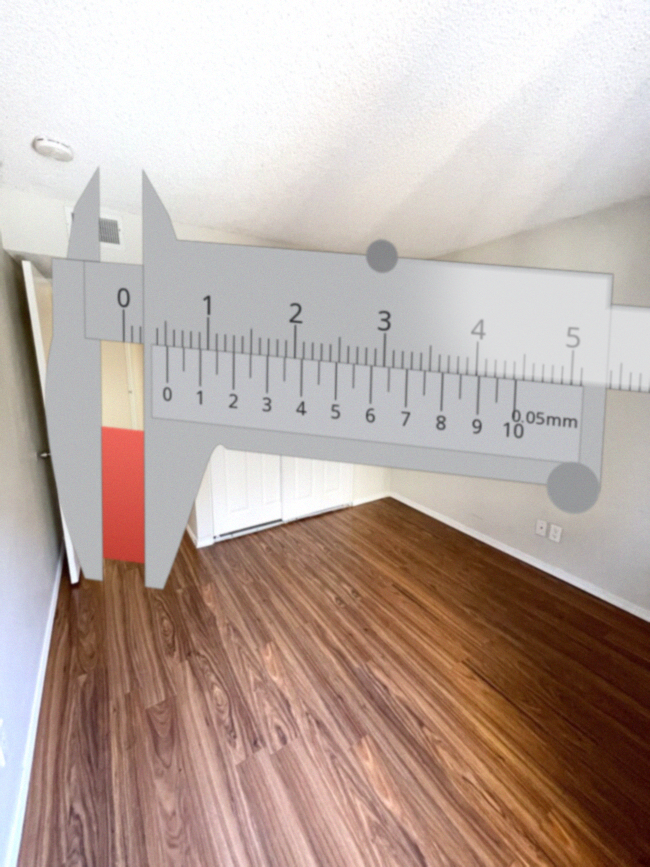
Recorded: 5.2 mm
